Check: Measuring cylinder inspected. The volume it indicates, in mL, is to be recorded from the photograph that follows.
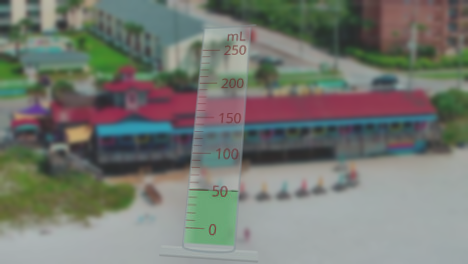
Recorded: 50 mL
